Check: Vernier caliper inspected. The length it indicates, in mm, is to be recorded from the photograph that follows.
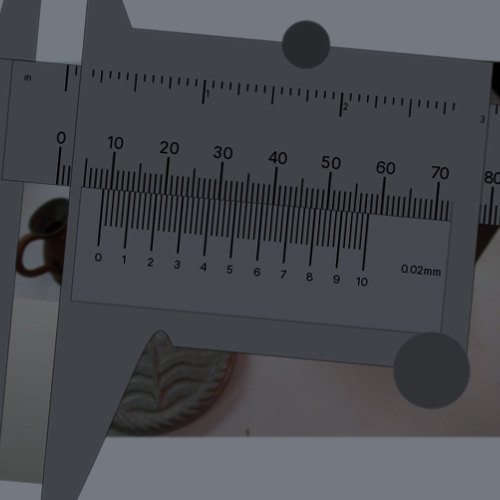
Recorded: 8.6 mm
